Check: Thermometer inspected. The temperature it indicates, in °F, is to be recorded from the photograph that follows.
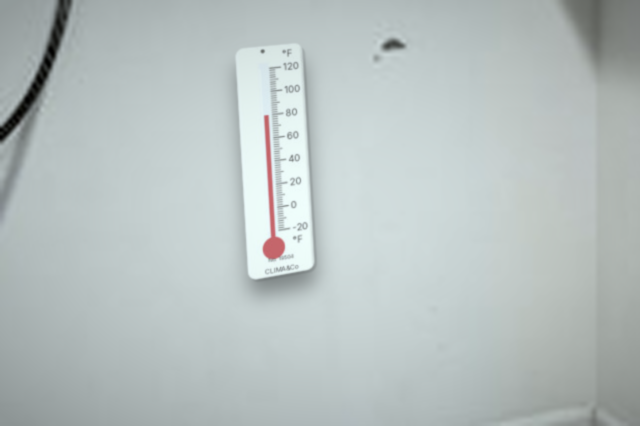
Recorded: 80 °F
